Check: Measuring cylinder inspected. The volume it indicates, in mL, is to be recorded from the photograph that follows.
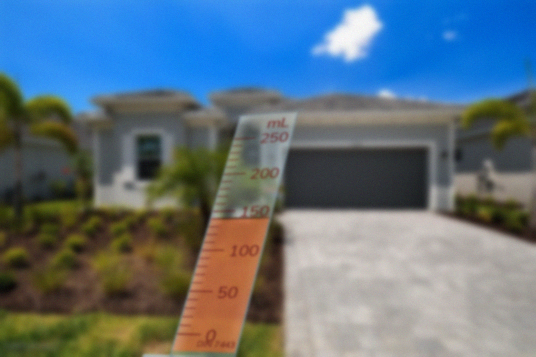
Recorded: 140 mL
